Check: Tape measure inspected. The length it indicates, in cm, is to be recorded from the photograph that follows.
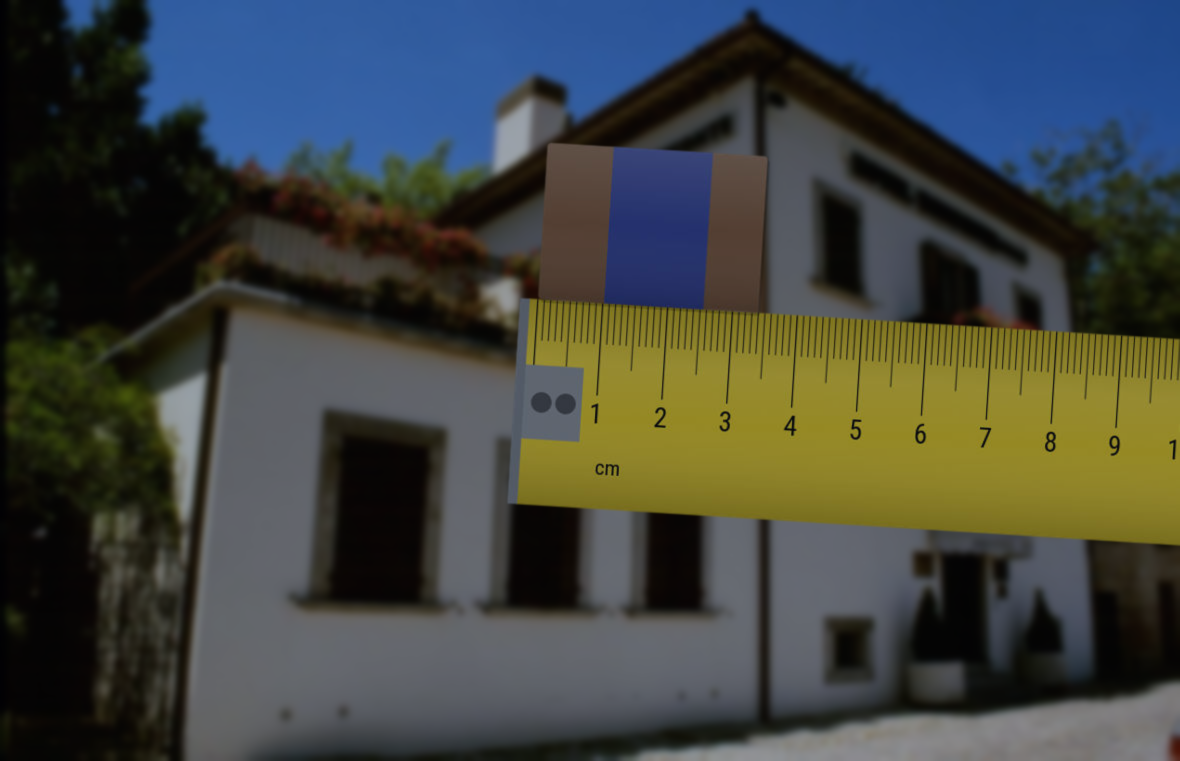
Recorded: 3.4 cm
